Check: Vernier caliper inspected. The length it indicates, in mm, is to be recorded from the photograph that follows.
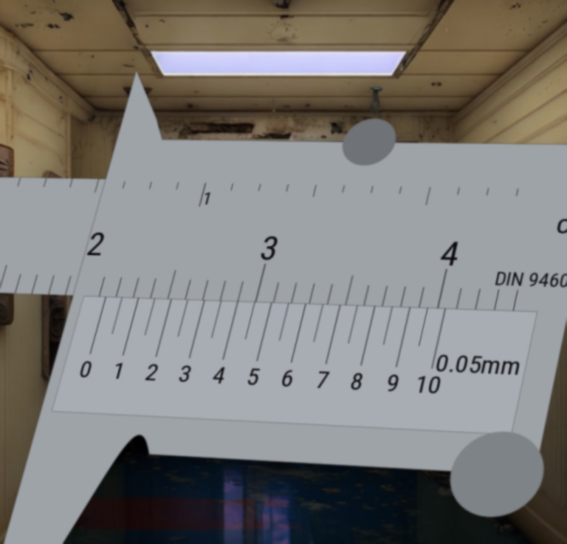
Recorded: 21.4 mm
